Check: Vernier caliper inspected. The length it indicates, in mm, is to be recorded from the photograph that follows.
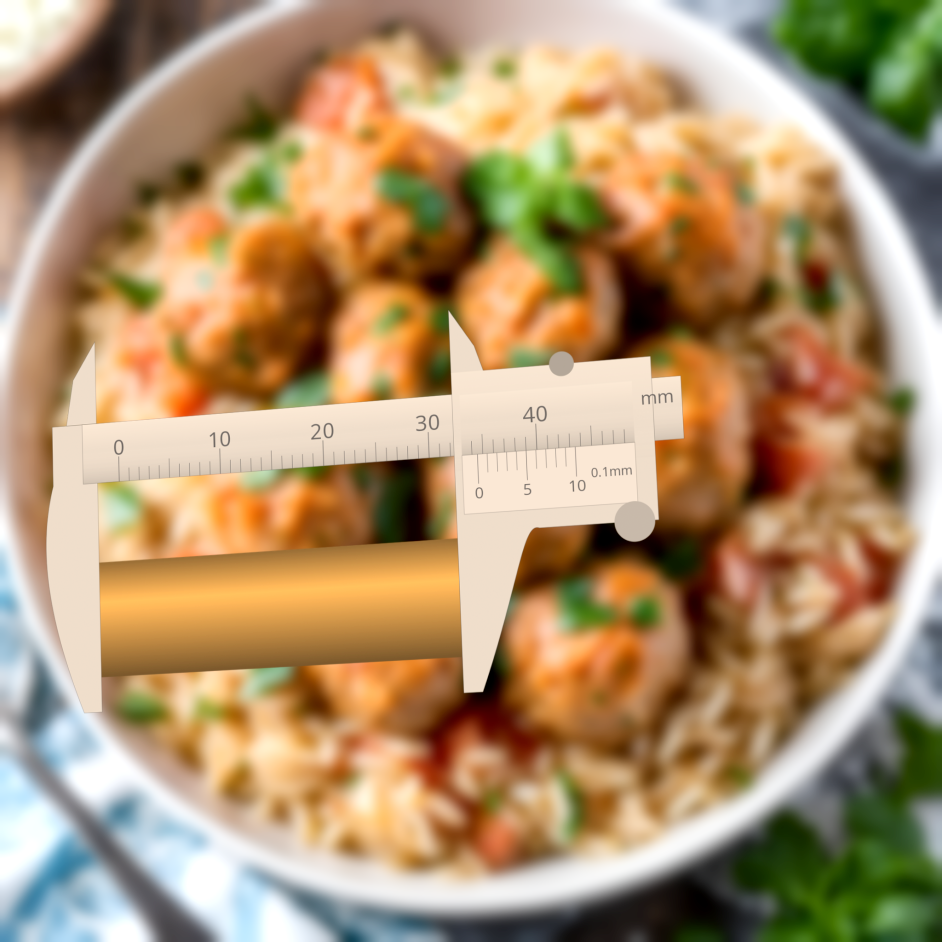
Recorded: 34.5 mm
